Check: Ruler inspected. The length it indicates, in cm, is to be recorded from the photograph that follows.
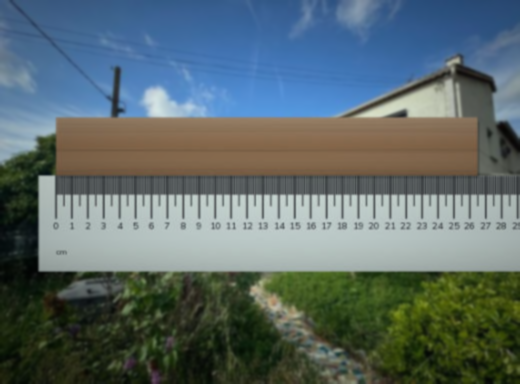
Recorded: 26.5 cm
